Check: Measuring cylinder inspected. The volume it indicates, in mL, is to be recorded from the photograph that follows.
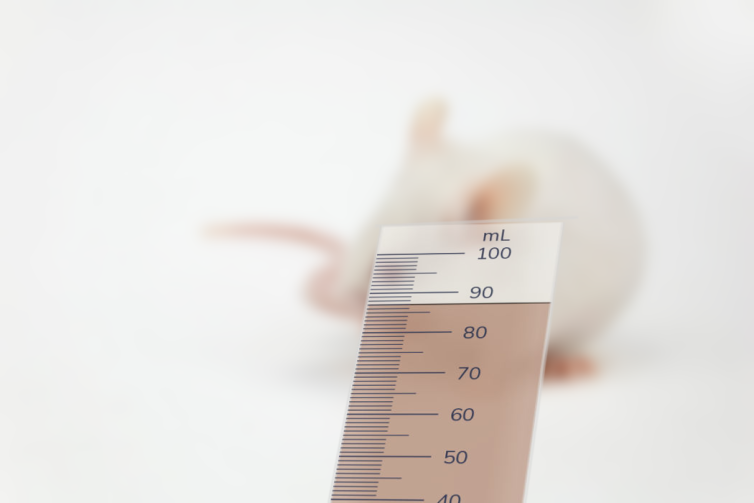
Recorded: 87 mL
